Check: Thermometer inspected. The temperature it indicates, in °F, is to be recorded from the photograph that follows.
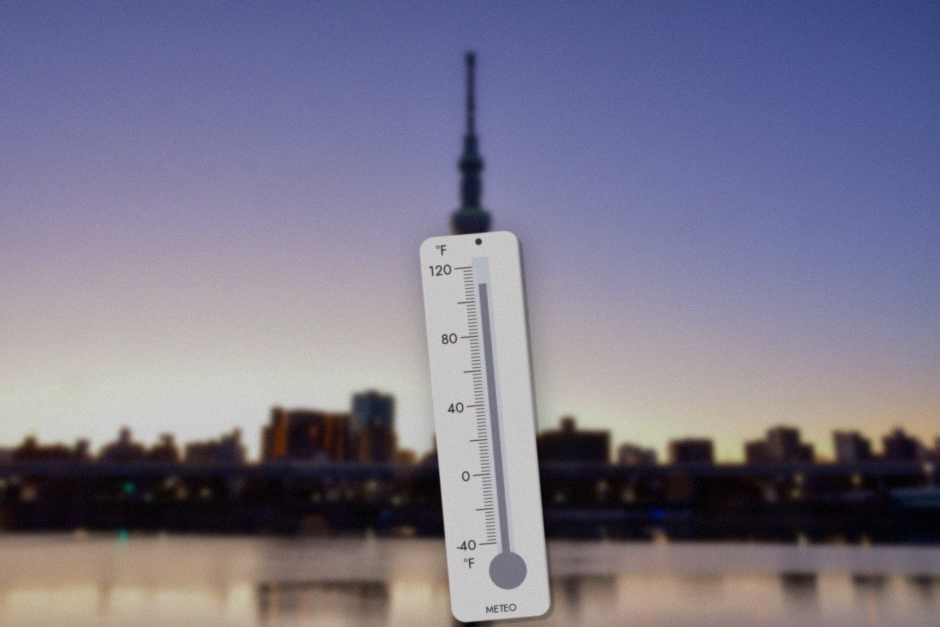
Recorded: 110 °F
